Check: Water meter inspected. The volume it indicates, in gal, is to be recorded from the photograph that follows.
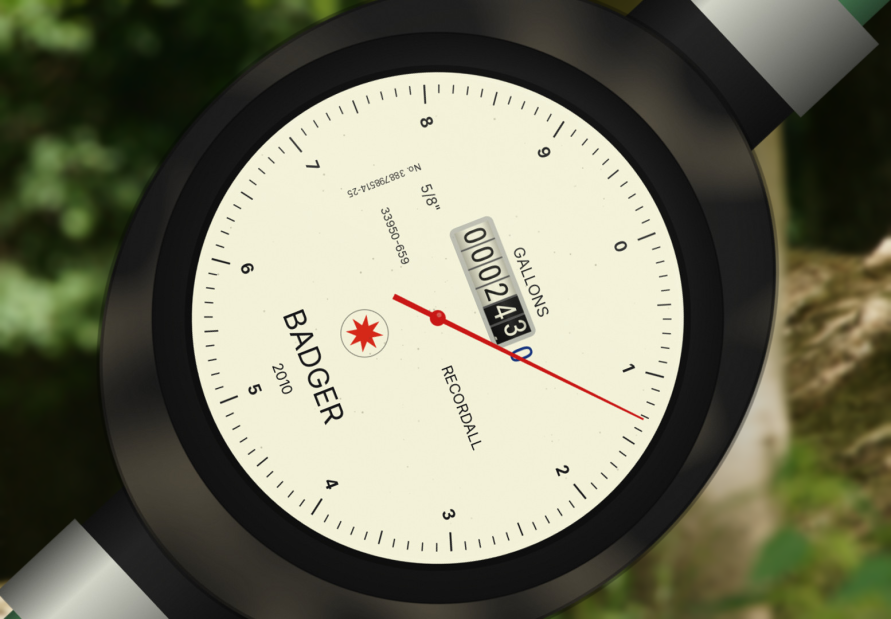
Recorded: 2431.3 gal
